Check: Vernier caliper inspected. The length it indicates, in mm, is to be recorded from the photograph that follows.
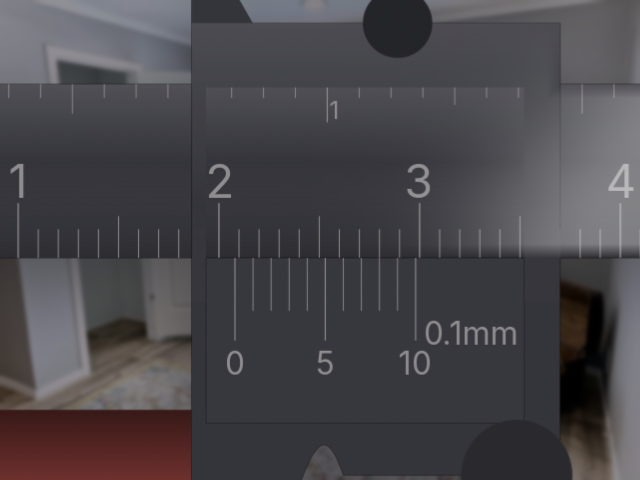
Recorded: 20.8 mm
